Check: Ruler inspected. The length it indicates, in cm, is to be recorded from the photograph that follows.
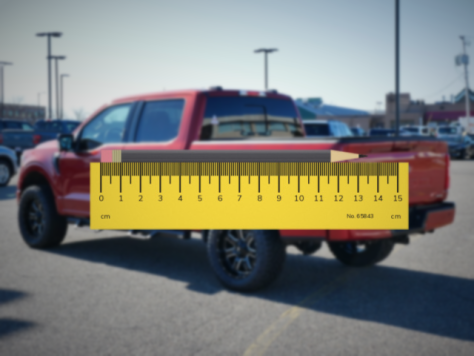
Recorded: 13.5 cm
